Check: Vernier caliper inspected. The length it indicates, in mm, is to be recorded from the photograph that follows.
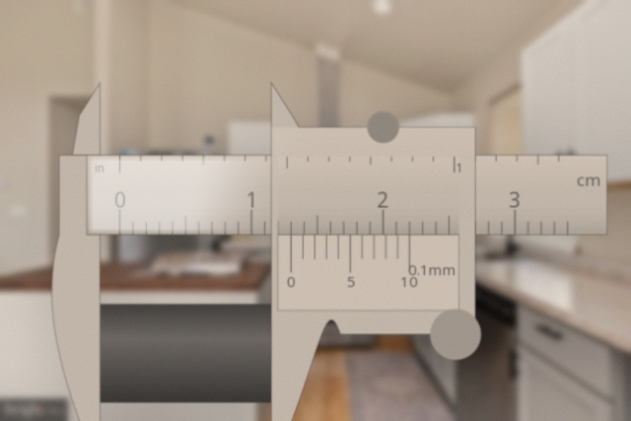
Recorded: 13.0 mm
